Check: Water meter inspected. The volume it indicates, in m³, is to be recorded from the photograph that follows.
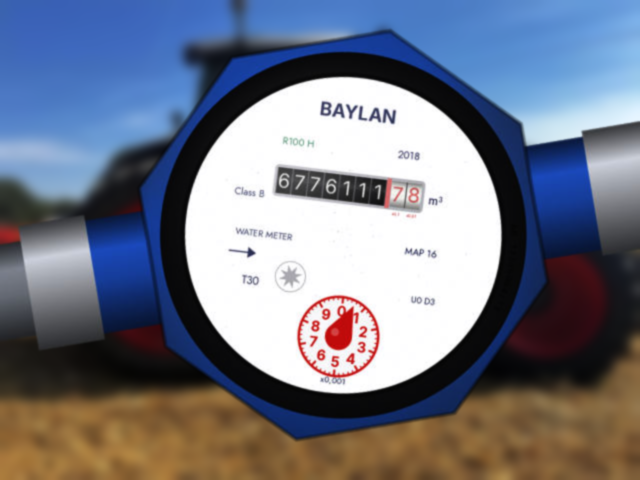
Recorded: 6776111.780 m³
